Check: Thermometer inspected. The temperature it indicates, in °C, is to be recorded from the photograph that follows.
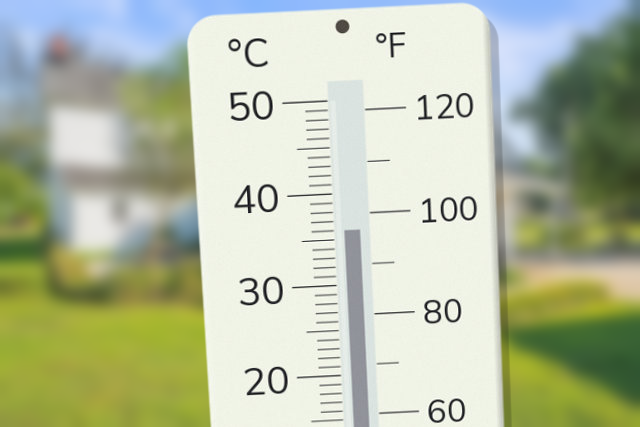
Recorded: 36 °C
